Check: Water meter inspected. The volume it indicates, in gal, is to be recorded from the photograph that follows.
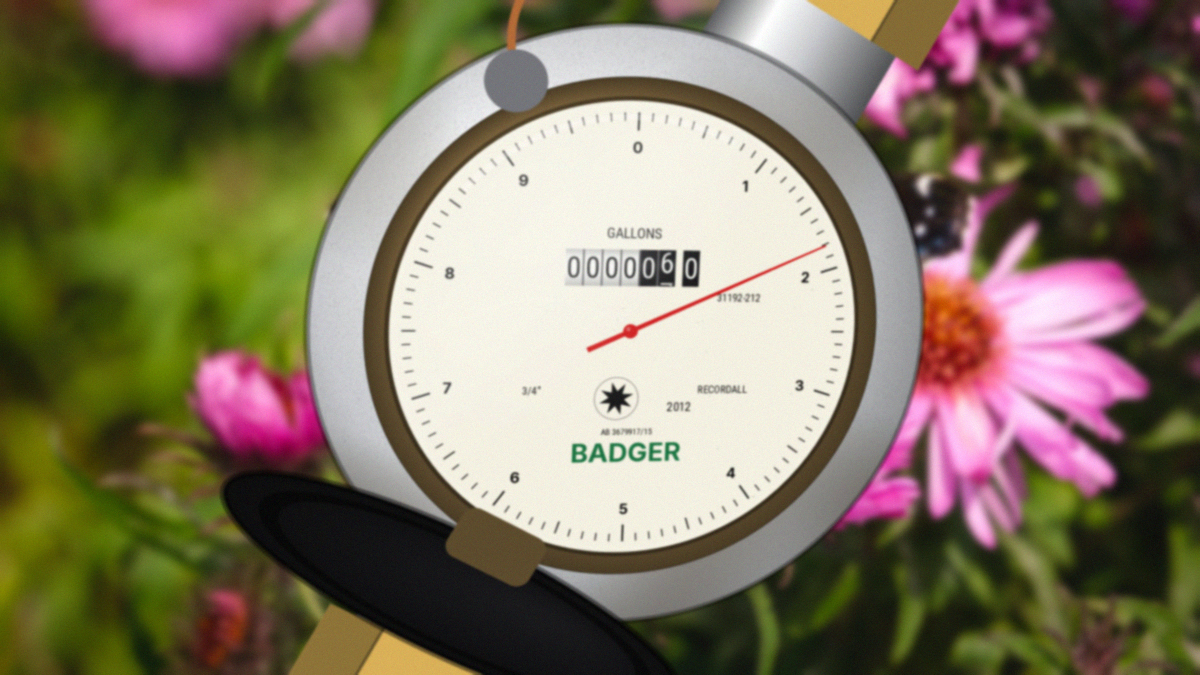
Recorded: 61.8 gal
